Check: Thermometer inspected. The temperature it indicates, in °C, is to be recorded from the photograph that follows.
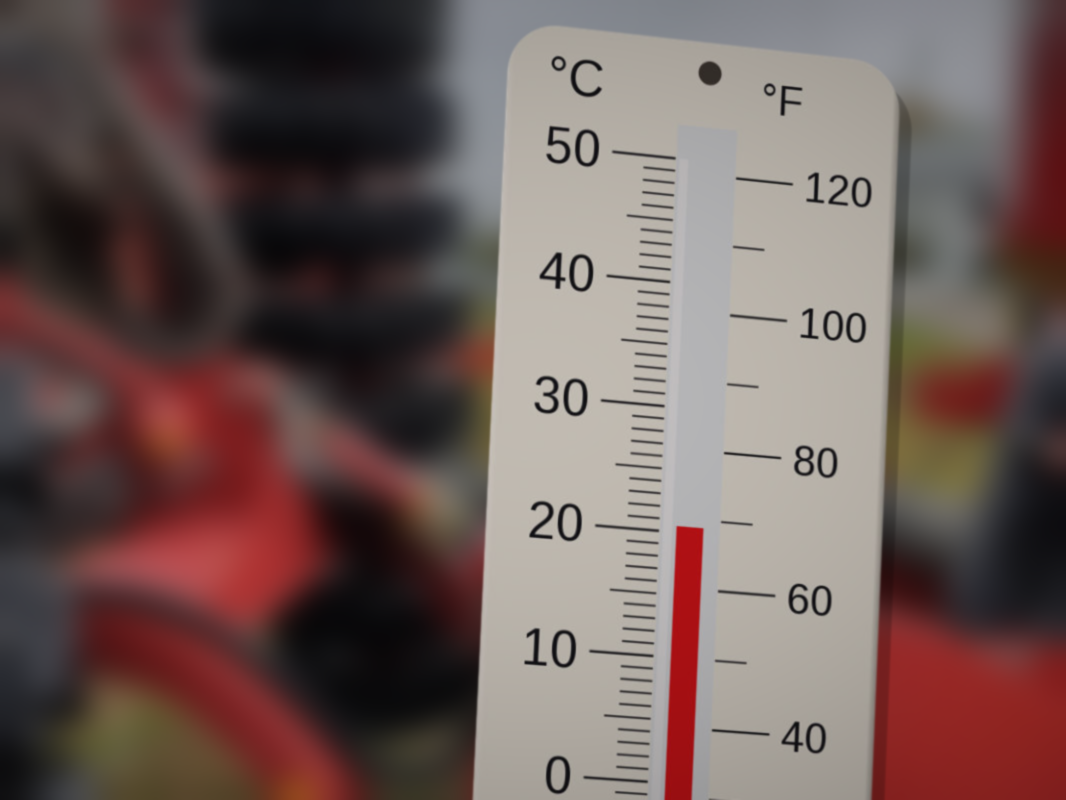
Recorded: 20.5 °C
